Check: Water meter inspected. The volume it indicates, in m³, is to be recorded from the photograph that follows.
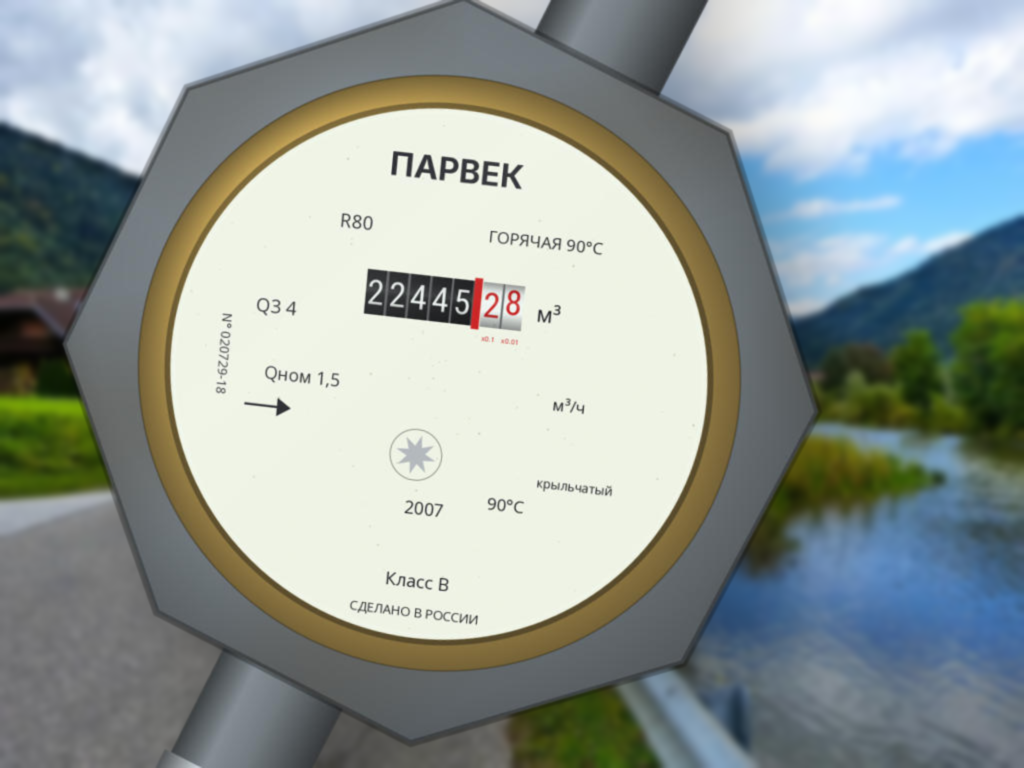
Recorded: 22445.28 m³
